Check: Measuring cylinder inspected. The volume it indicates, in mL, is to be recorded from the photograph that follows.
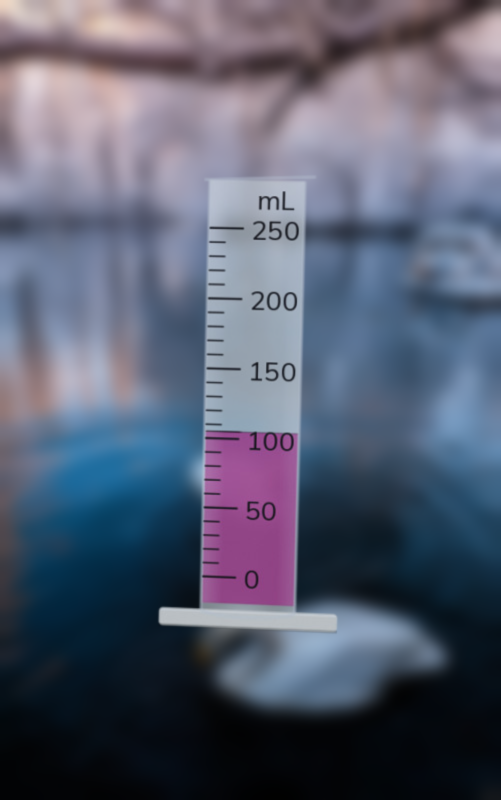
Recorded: 105 mL
